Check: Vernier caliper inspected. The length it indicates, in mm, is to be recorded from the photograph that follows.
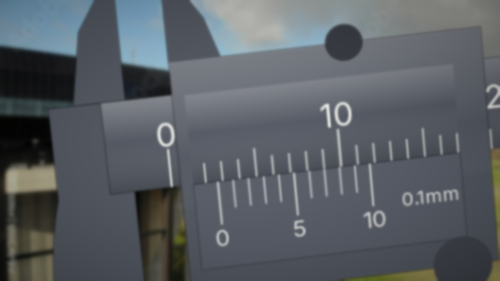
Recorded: 2.7 mm
